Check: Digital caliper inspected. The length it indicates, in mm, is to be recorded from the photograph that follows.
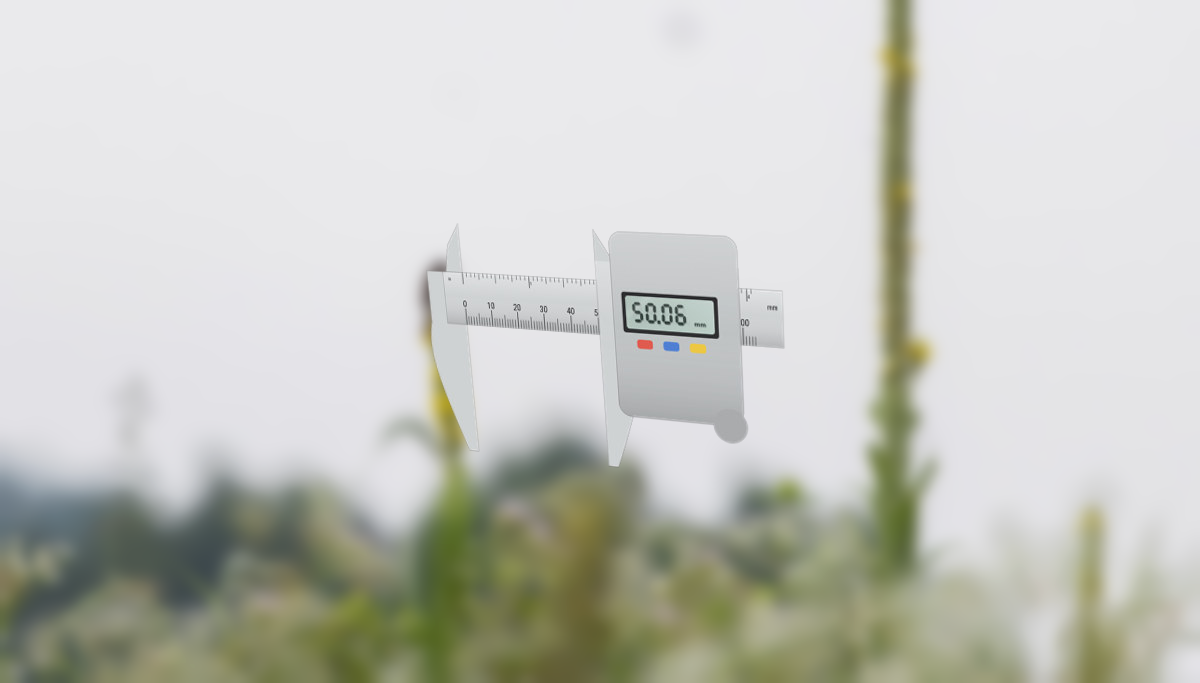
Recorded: 50.06 mm
